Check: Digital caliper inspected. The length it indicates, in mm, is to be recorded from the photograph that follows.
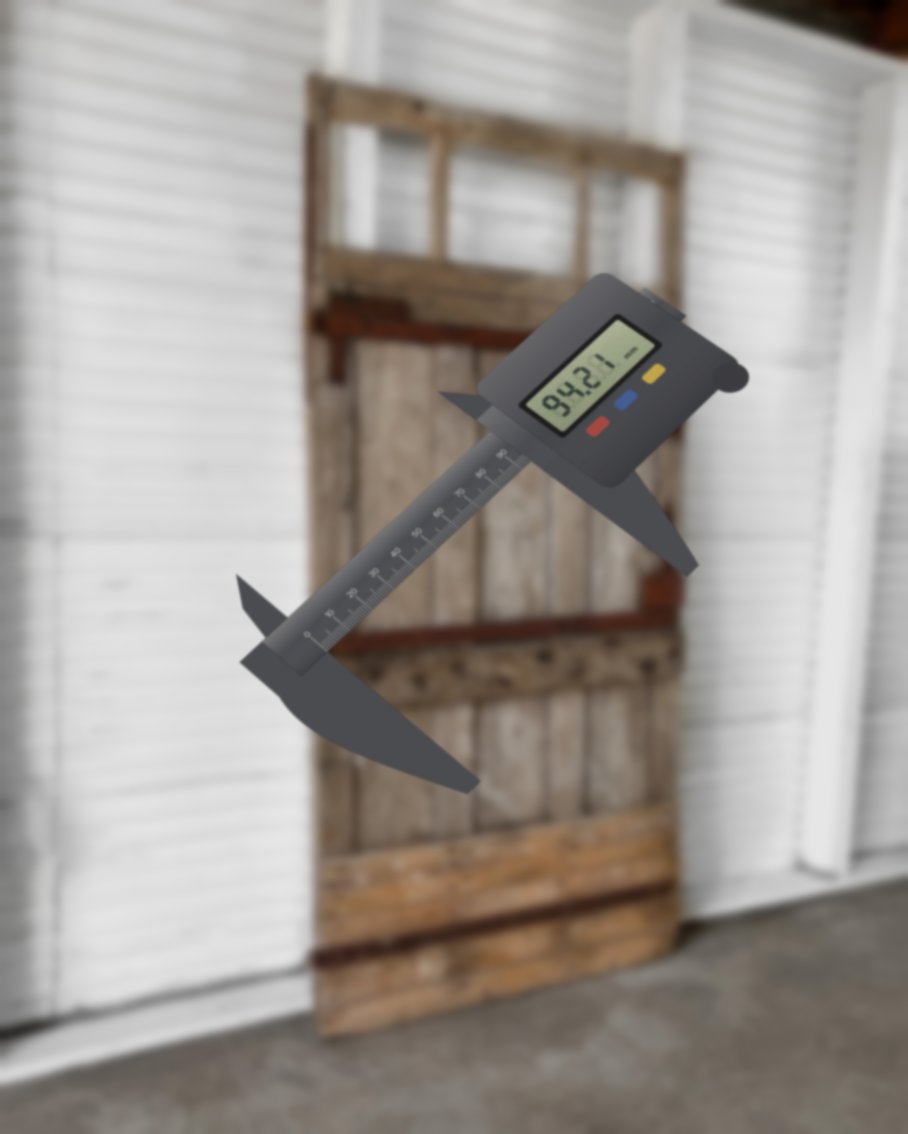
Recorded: 94.21 mm
